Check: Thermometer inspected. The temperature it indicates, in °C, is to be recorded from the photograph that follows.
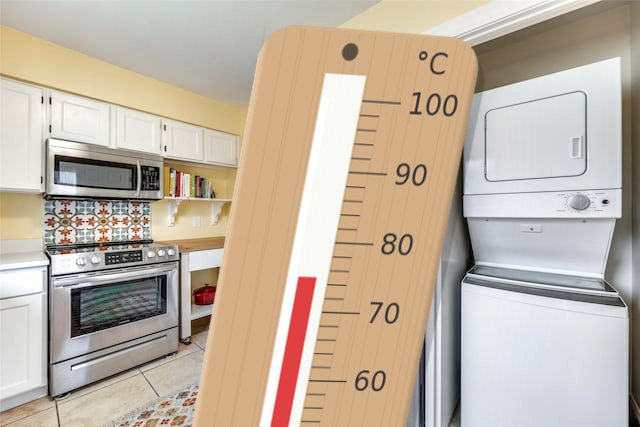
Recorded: 75 °C
